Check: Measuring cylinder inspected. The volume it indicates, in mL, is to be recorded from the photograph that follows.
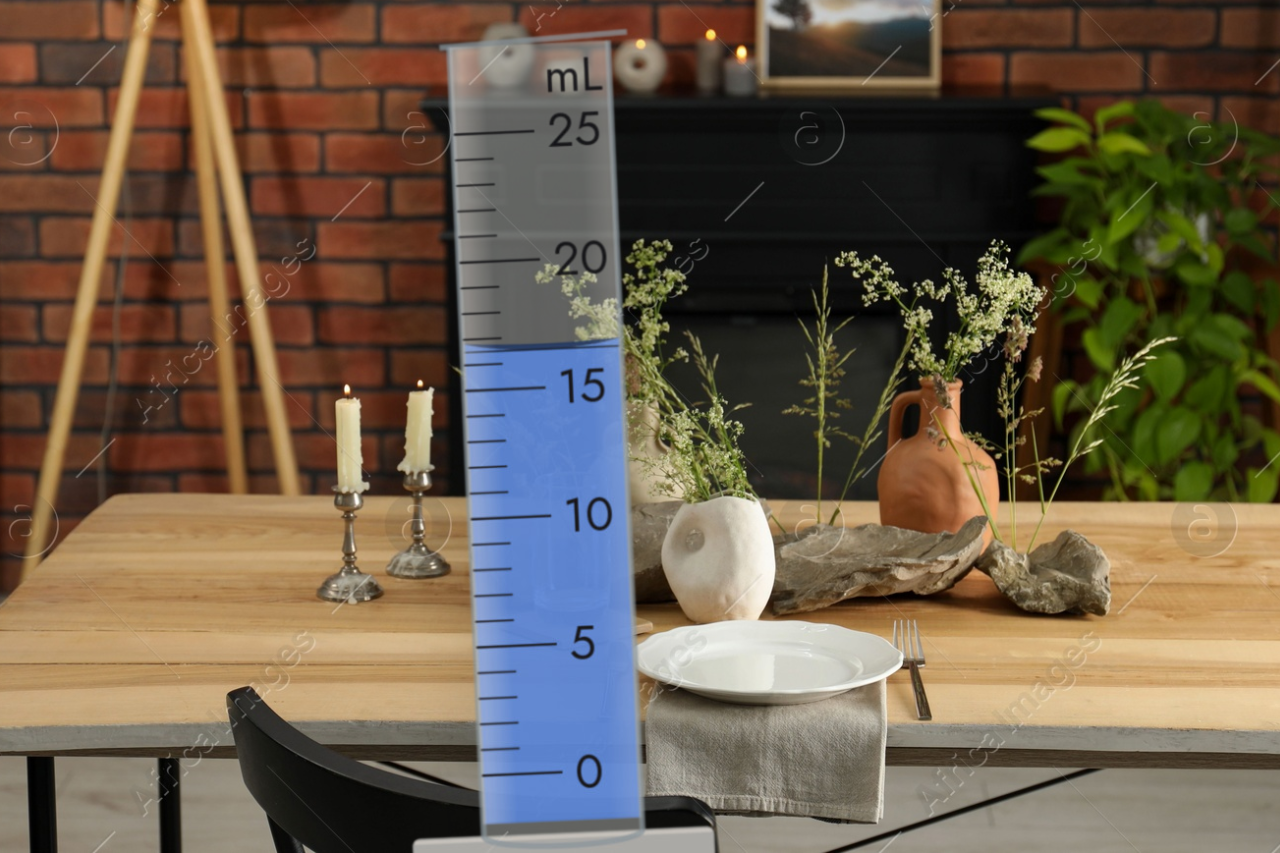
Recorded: 16.5 mL
